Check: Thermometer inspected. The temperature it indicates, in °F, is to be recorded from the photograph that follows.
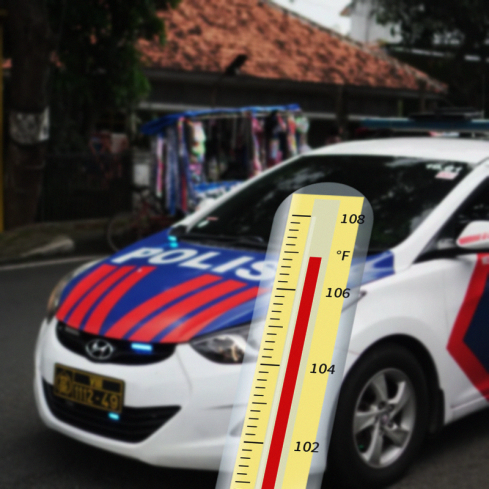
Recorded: 106.9 °F
